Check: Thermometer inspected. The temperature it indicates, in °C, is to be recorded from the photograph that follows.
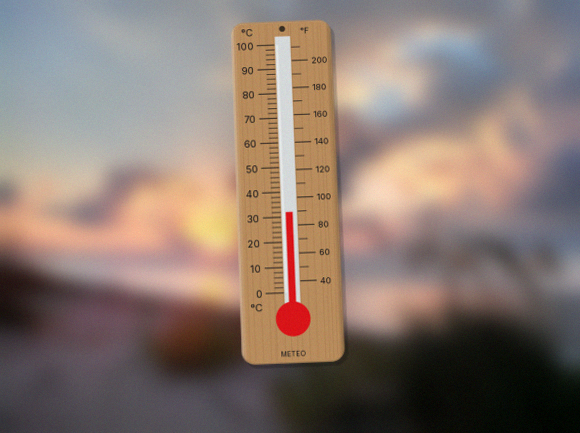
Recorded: 32 °C
